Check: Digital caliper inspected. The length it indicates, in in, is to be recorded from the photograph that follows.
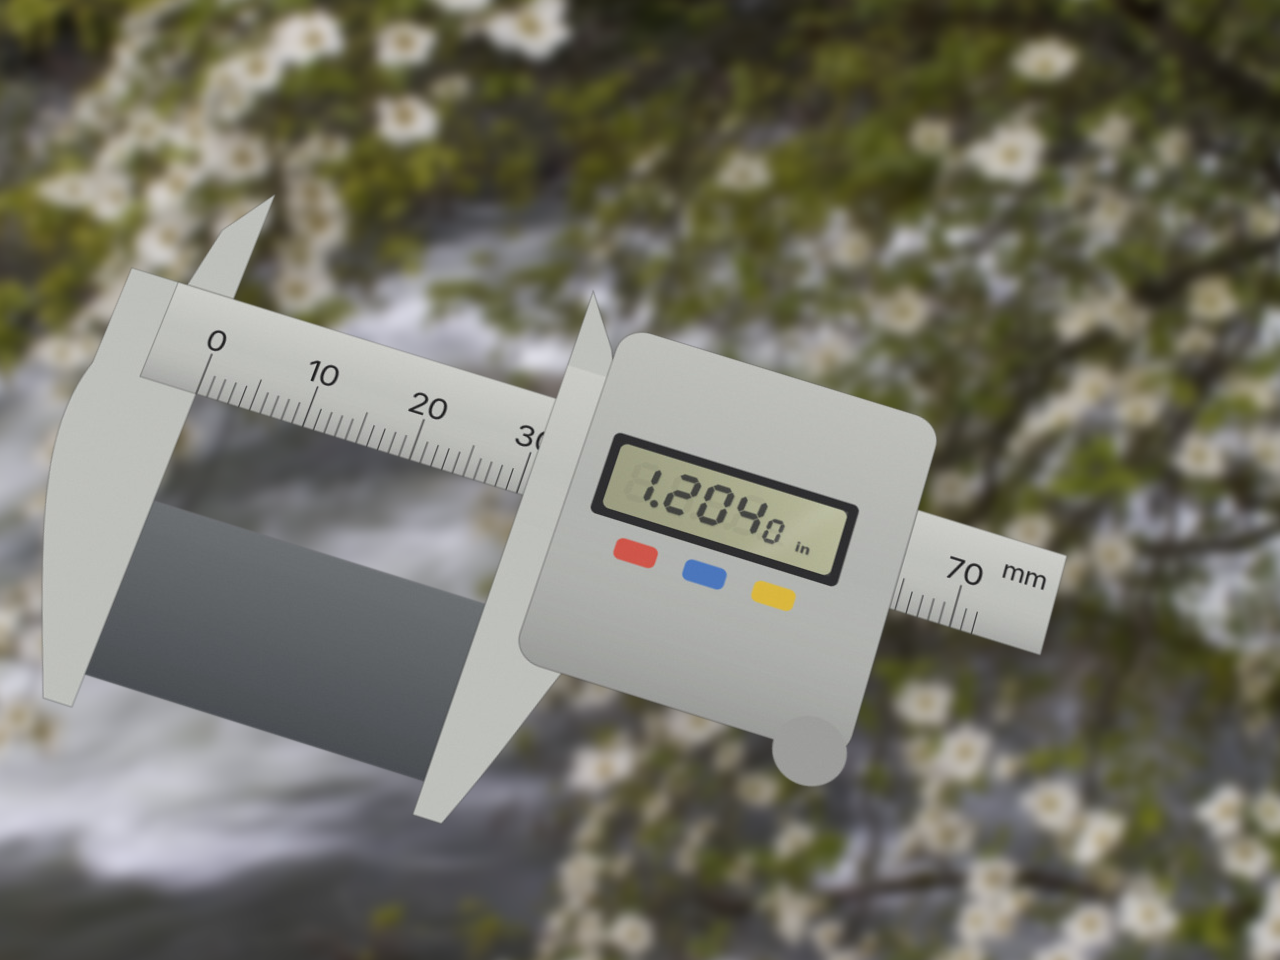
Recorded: 1.2040 in
